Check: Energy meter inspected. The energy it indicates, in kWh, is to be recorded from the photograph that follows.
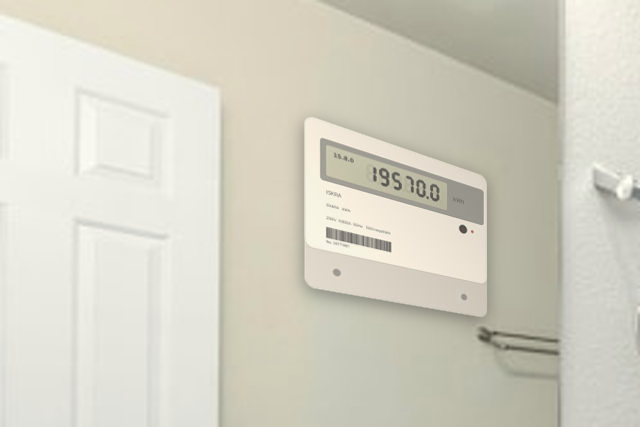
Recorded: 19570.0 kWh
